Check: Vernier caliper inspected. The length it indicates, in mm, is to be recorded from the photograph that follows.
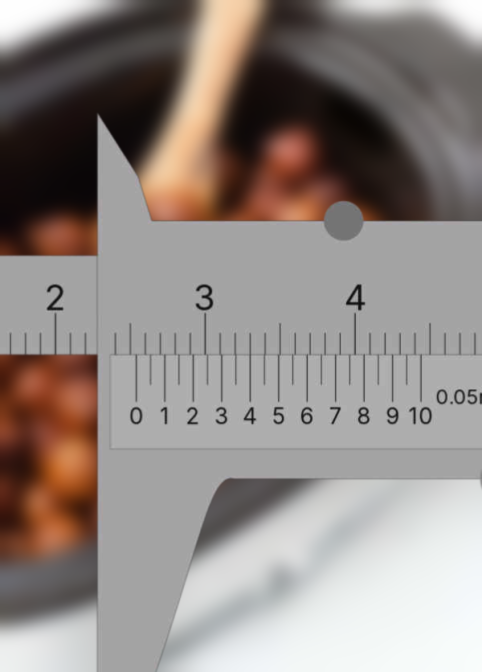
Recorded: 25.4 mm
